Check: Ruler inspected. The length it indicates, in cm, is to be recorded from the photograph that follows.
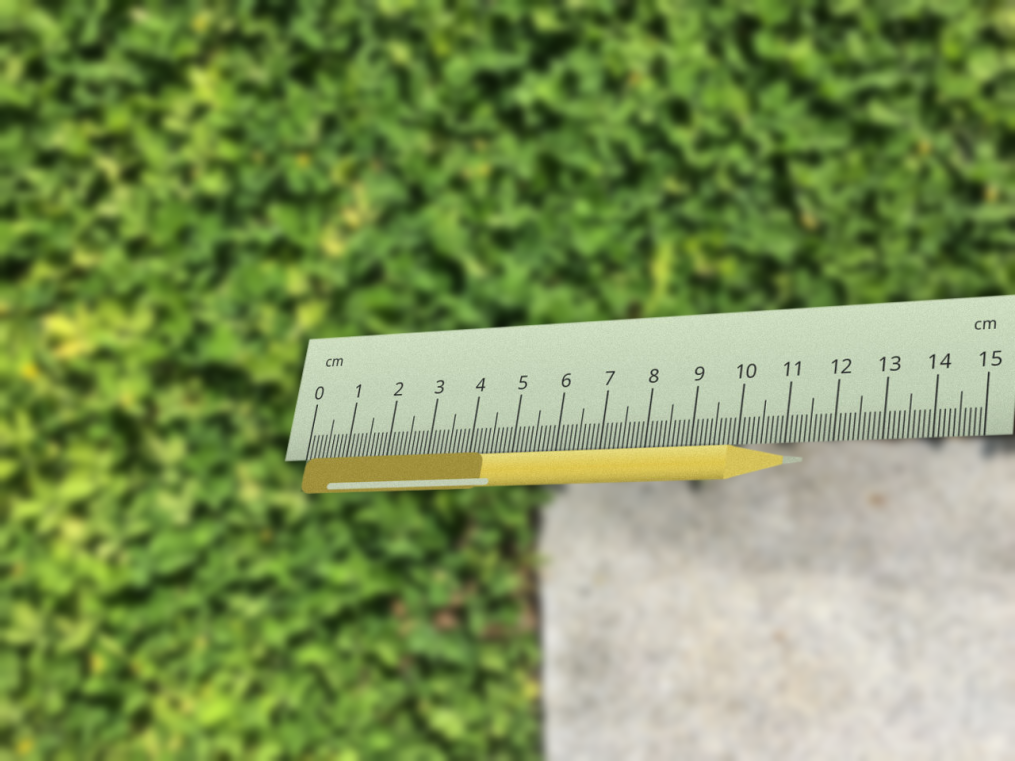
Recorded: 11.4 cm
